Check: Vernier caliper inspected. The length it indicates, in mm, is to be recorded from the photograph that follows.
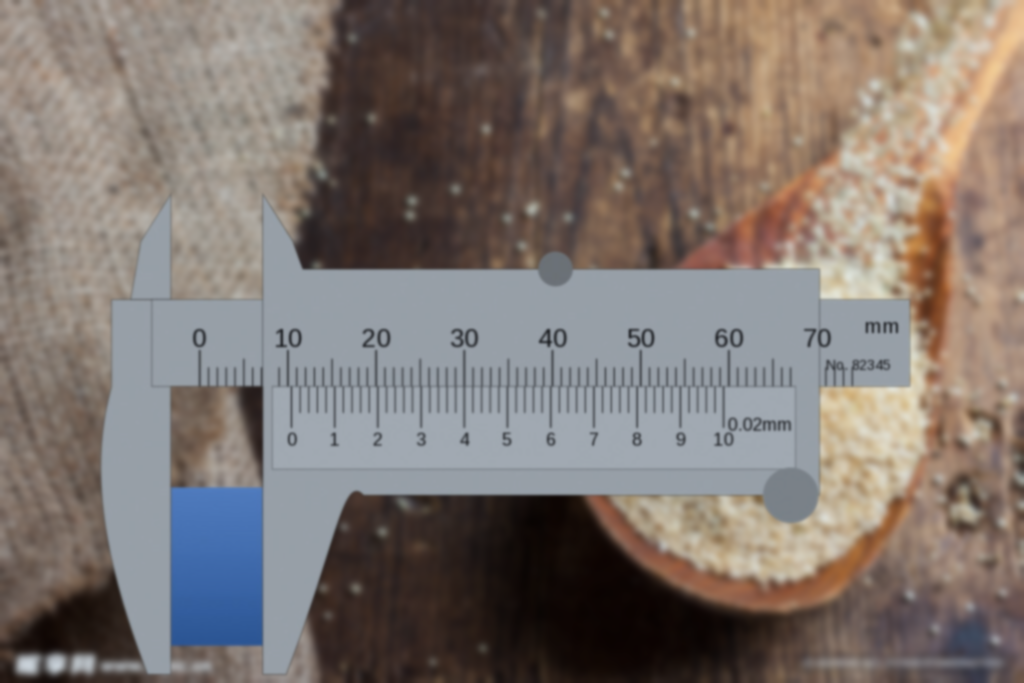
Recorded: 10.4 mm
